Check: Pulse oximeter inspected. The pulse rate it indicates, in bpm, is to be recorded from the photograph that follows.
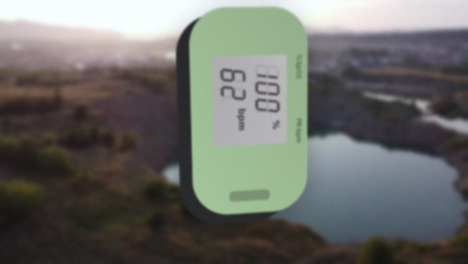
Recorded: 62 bpm
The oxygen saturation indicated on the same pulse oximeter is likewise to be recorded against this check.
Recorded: 100 %
